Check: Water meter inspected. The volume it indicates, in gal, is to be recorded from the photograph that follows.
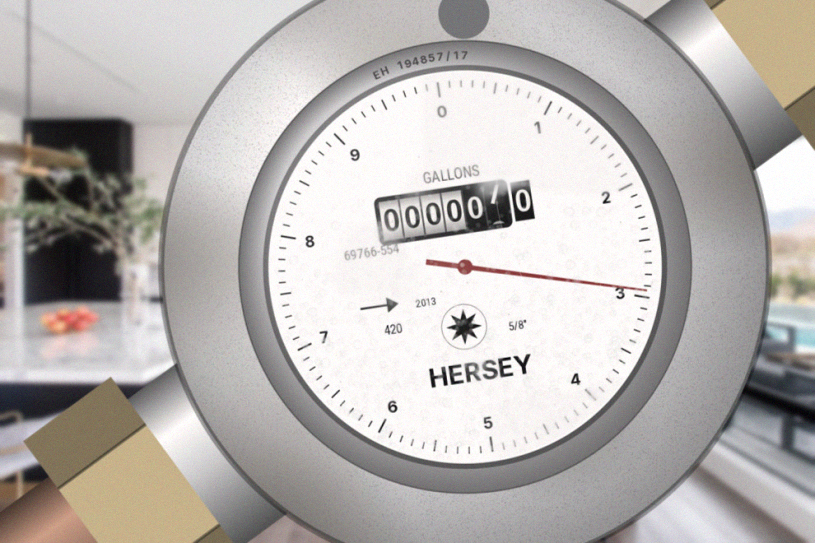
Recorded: 72.9 gal
